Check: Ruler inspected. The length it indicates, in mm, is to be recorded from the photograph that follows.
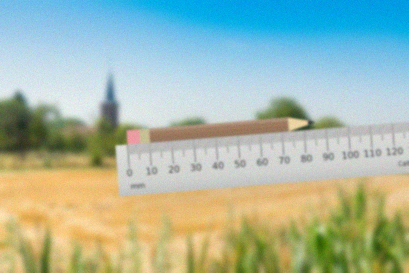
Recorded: 85 mm
